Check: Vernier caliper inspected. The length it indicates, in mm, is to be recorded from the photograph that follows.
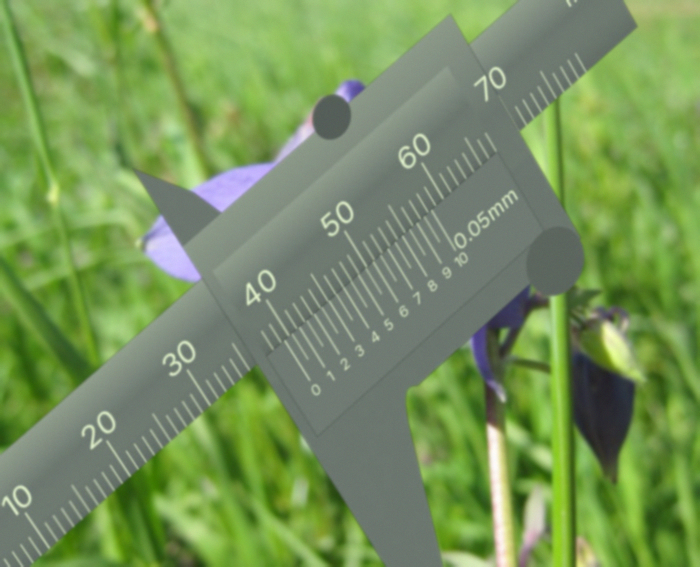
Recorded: 39.4 mm
